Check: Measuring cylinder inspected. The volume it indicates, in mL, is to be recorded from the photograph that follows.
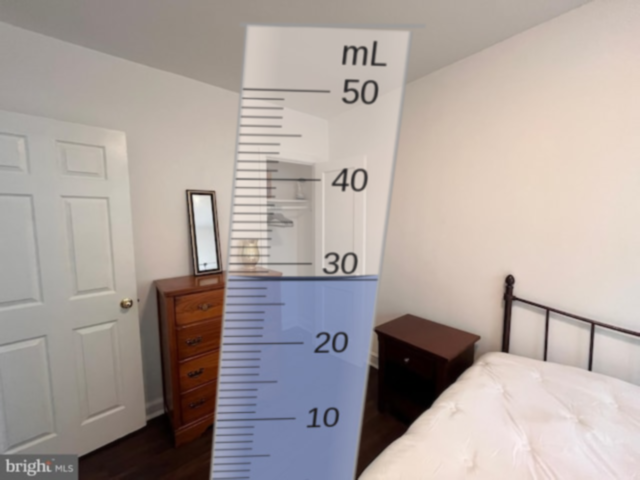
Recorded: 28 mL
